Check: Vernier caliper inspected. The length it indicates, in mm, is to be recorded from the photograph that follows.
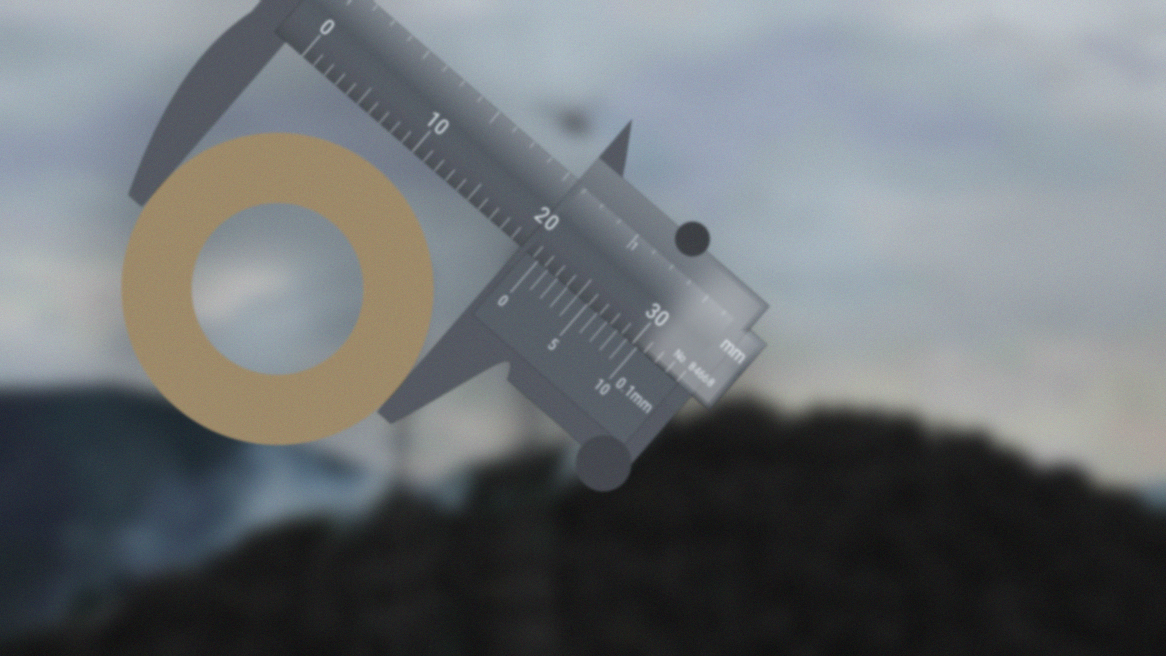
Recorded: 21.4 mm
